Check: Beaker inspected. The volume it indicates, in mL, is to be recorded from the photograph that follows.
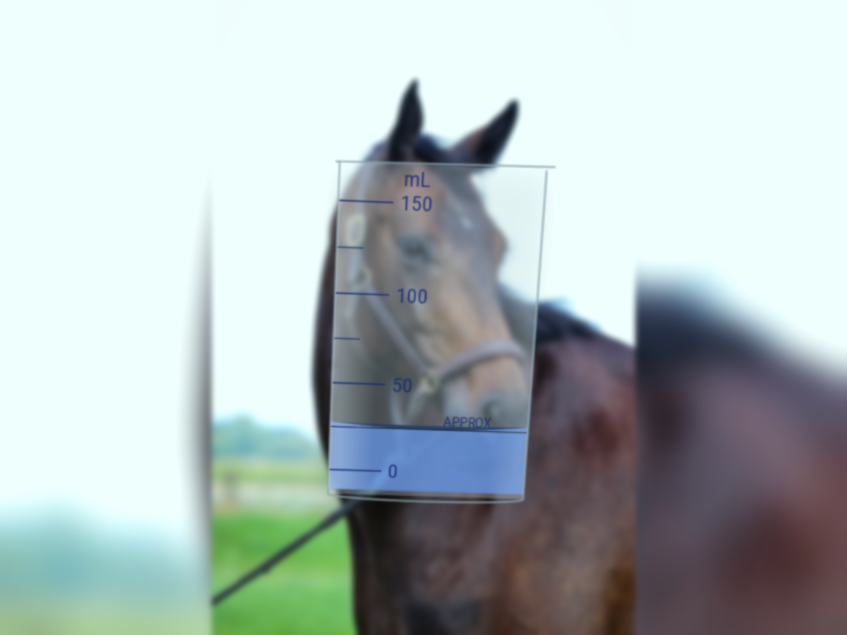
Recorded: 25 mL
